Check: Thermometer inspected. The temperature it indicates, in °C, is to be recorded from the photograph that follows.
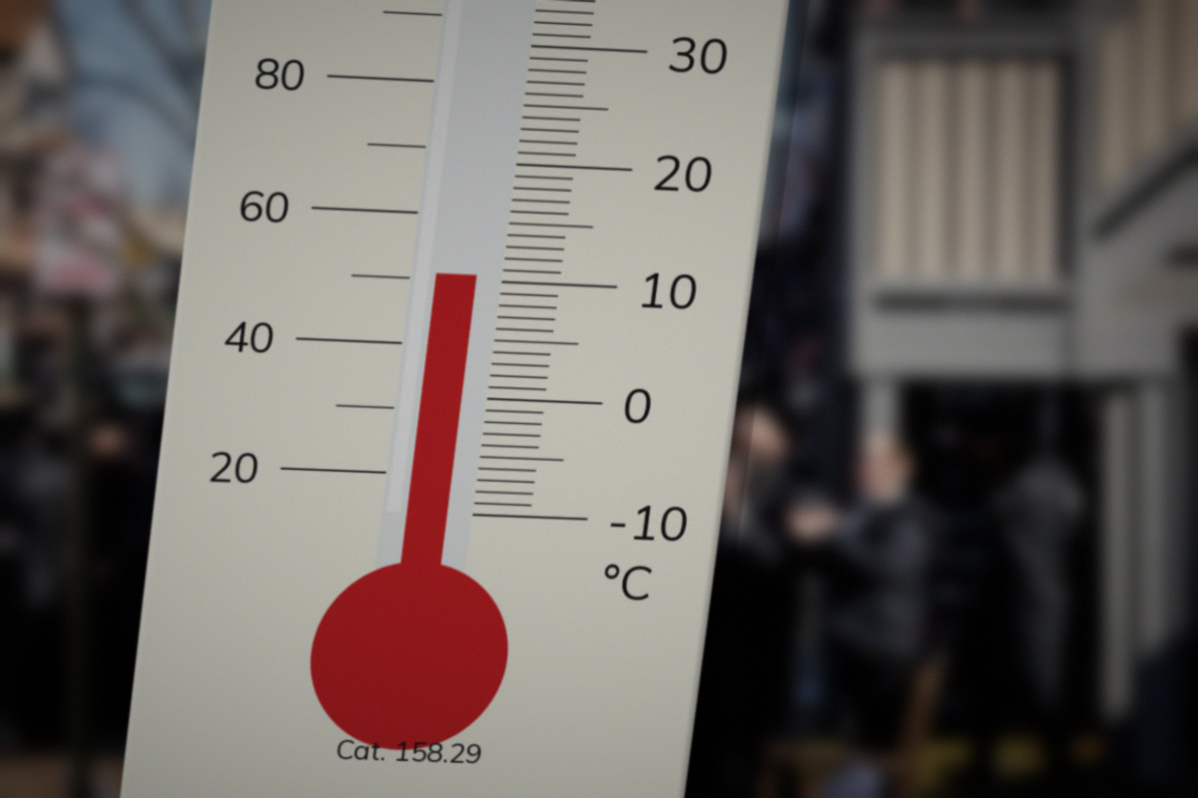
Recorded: 10.5 °C
